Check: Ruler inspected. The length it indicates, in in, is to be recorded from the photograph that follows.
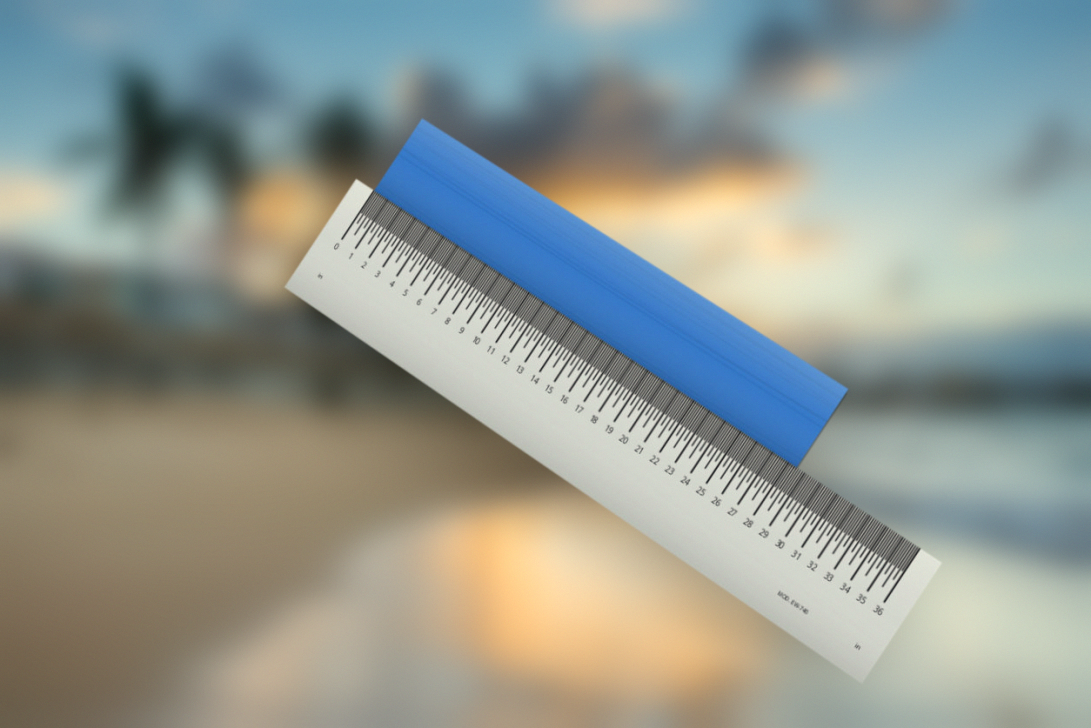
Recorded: 28.5 in
